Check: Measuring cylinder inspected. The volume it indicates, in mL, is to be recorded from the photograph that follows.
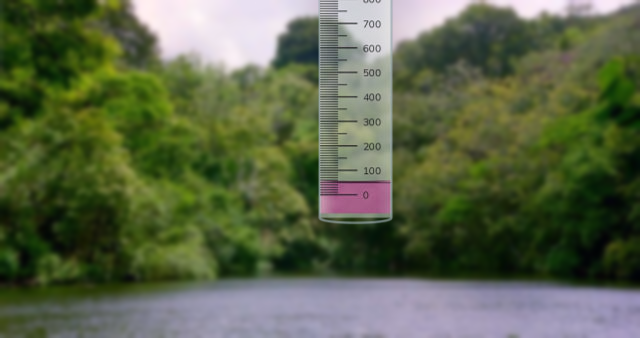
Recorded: 50 mL
